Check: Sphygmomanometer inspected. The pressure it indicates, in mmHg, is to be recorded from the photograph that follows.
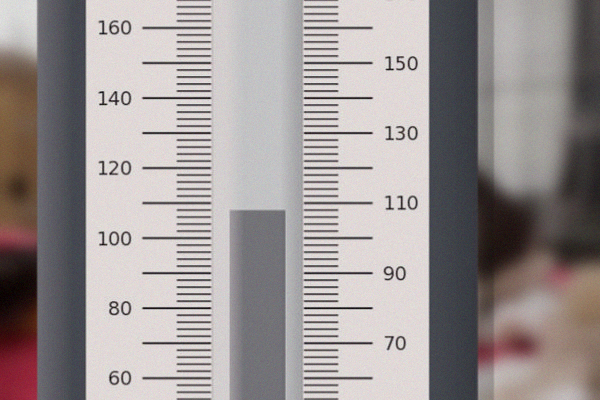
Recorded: 108 mmHg
